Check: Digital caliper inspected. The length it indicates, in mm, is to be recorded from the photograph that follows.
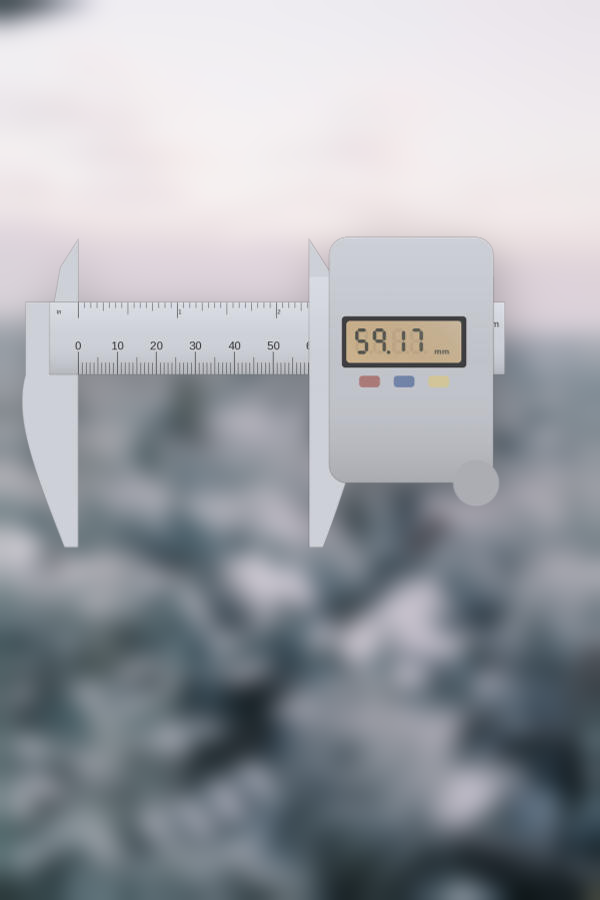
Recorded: 59.17 mm
